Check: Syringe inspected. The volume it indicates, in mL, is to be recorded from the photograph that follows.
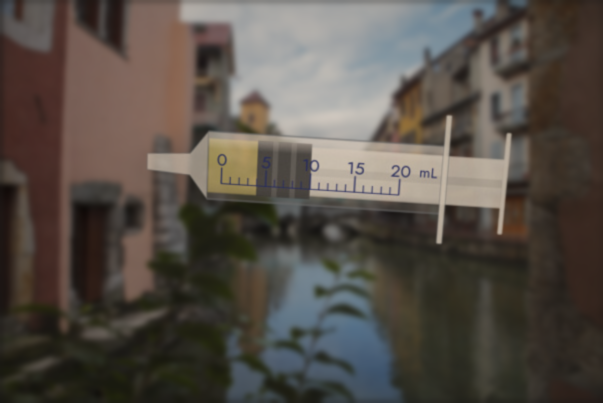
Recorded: 4 mL
